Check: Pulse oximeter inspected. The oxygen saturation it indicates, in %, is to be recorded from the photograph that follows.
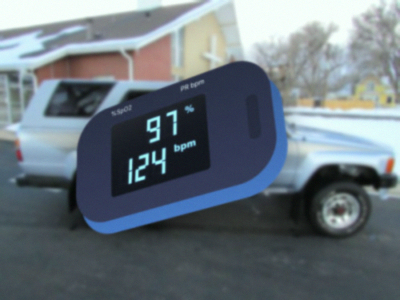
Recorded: 97 %
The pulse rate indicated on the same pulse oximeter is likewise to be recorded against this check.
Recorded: 124 bpm
